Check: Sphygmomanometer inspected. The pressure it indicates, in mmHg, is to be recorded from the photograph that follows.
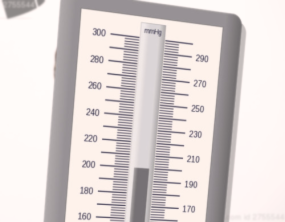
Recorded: 200 mmHg
